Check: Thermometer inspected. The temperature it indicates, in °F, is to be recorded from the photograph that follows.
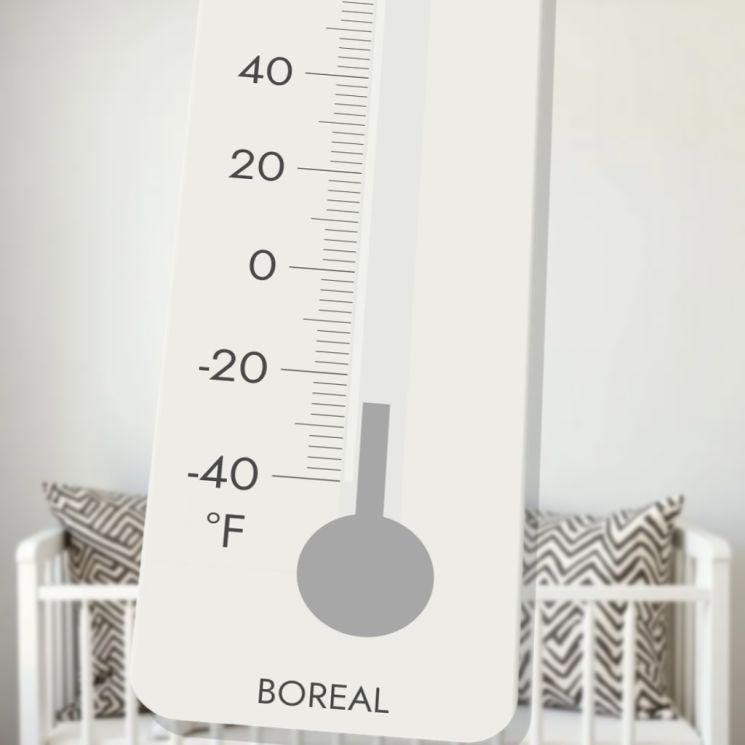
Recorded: -25 °F
